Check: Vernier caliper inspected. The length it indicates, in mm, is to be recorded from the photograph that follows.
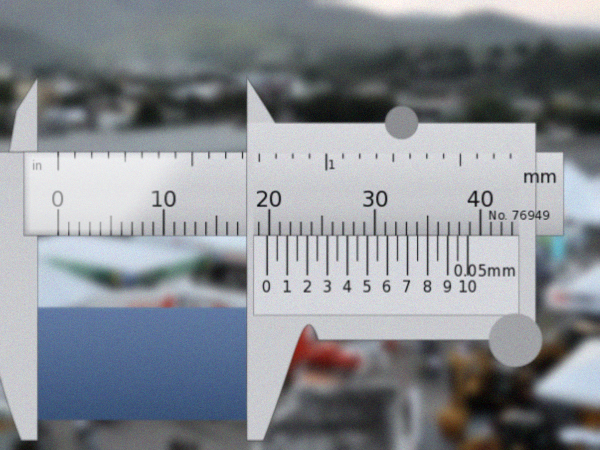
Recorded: 19.8 mm
